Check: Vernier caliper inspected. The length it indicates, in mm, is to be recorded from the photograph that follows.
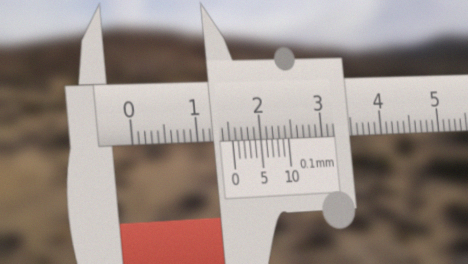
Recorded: 15.5 mm
